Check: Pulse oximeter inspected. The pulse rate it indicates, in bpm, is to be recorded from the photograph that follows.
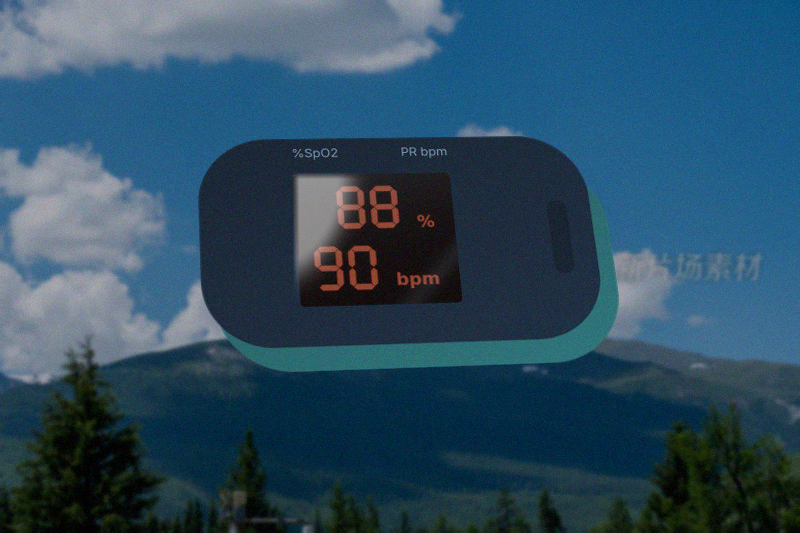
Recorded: 90 bpm
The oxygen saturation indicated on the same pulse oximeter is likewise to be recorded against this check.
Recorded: 88 %
